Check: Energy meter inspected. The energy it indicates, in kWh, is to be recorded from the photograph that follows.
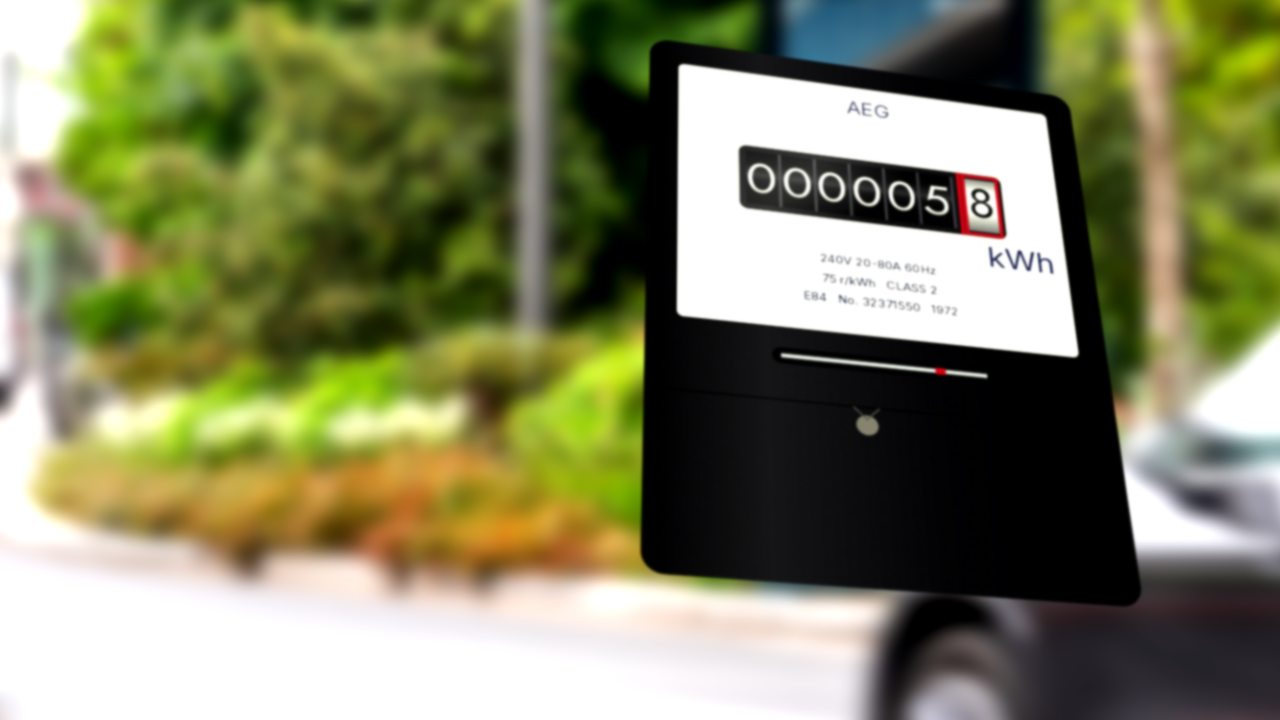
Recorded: 5.8 kWh
